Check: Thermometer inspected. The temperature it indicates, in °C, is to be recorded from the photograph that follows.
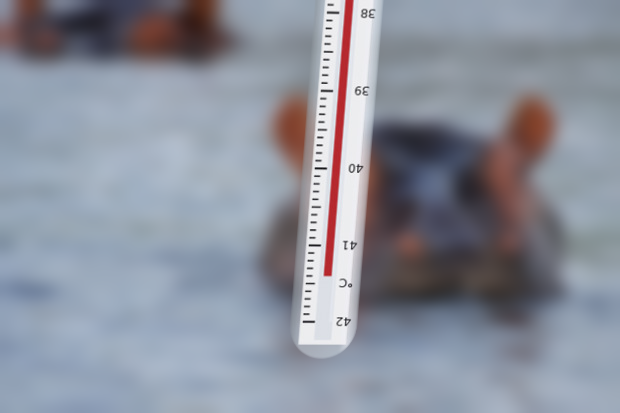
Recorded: 41.4 °C
